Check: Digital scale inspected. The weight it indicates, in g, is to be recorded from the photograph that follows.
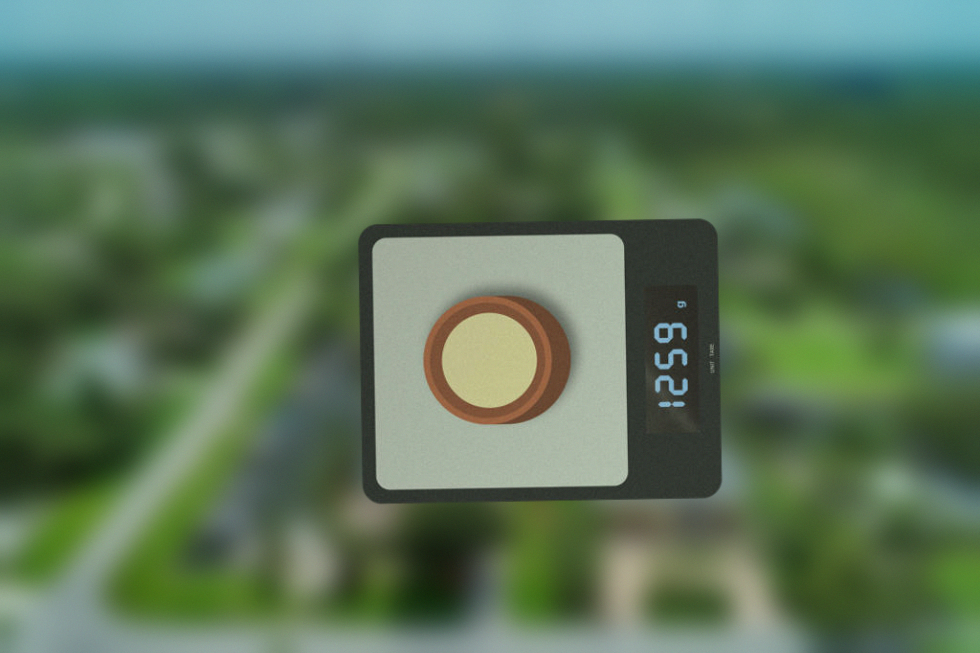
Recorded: 1259 g
